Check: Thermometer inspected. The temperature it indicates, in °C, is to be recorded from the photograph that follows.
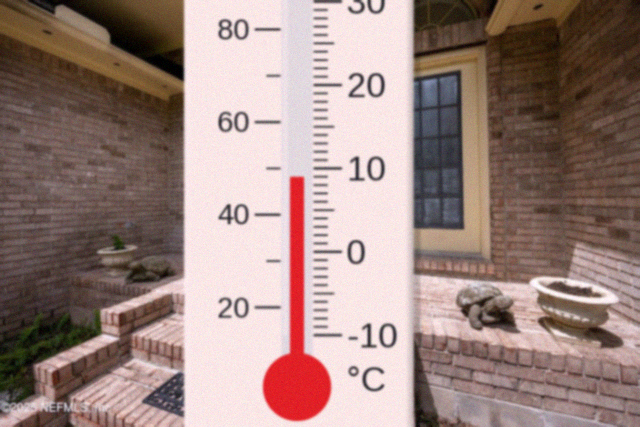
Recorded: 9 °C
